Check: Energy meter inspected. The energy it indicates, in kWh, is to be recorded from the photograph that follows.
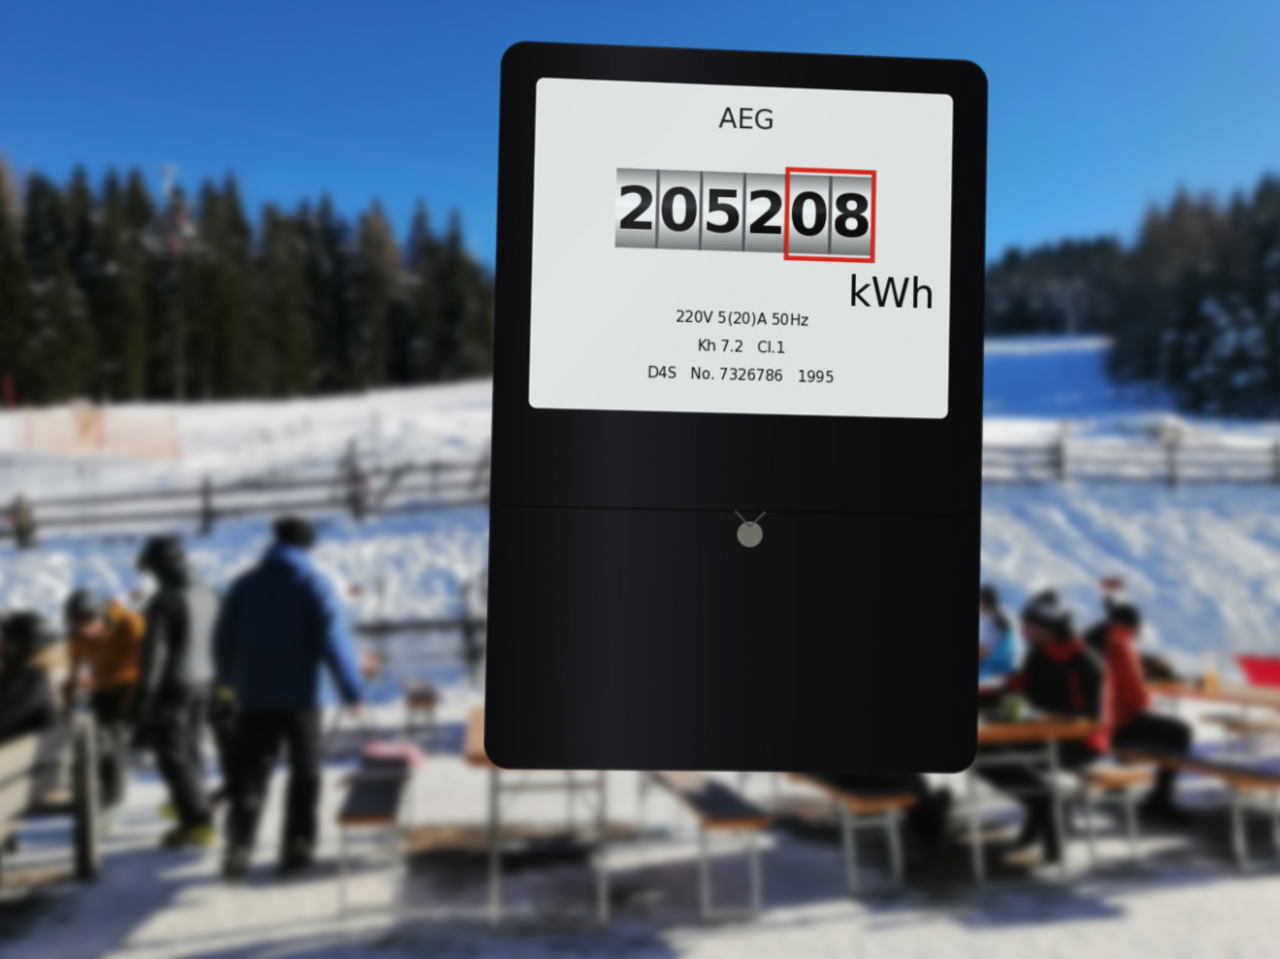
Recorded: 2052.08 kWh
